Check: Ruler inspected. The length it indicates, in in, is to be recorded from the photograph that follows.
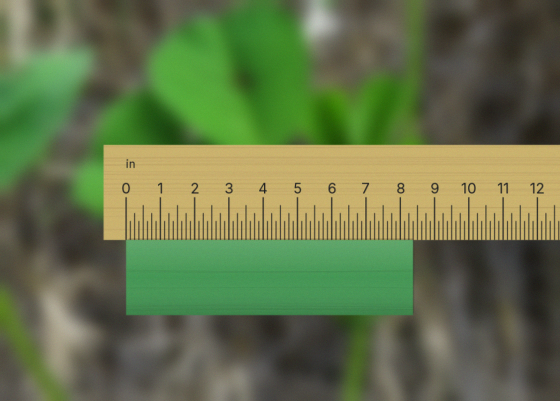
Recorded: 8.375 in
